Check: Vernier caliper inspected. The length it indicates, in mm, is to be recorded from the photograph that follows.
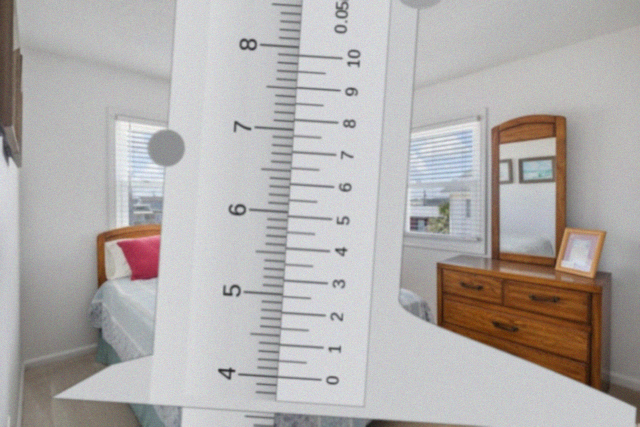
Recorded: 40.0 mm
